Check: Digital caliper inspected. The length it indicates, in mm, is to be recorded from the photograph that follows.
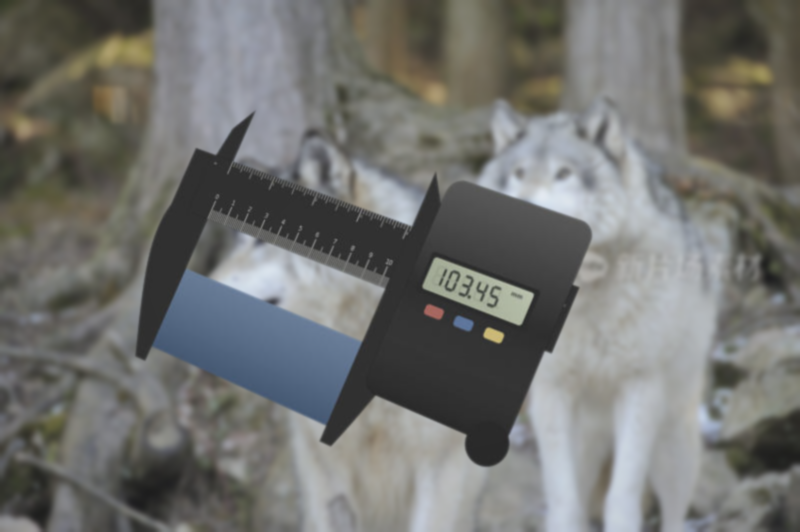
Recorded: 103.45 mm
